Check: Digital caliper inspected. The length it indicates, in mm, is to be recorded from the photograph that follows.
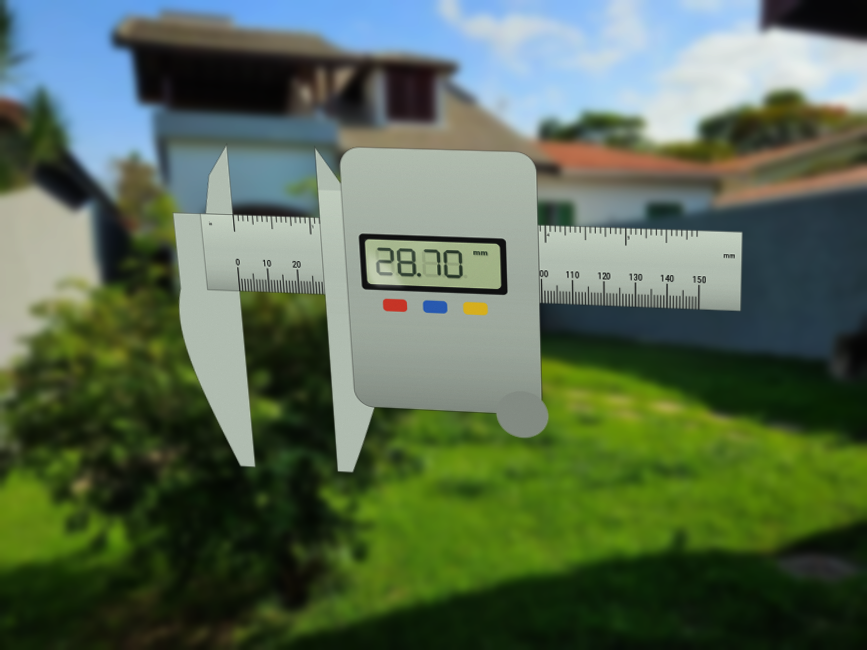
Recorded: 28.70 mm
